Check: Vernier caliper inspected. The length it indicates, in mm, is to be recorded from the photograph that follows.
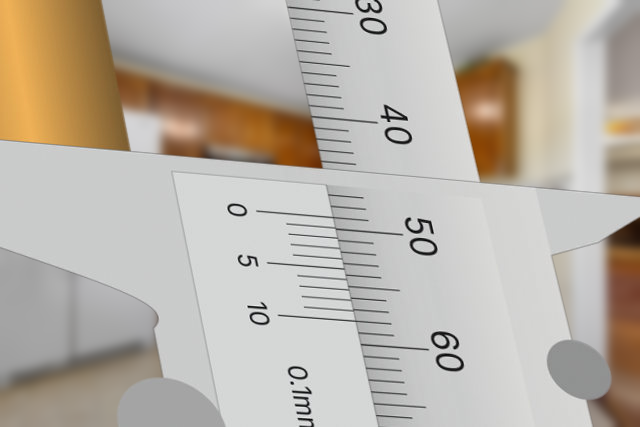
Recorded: 49.0 mm
